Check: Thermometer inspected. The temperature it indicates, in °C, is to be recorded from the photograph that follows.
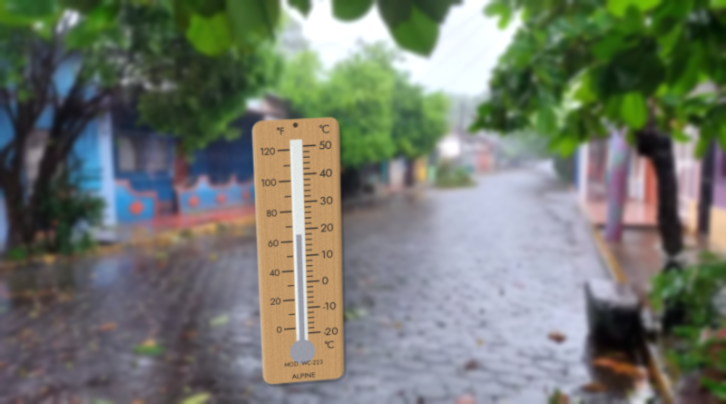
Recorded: 18 °C
